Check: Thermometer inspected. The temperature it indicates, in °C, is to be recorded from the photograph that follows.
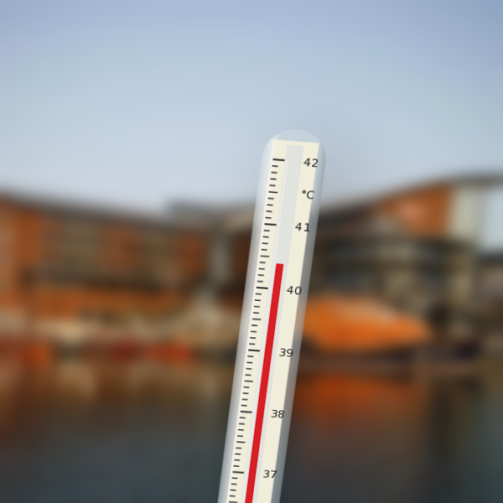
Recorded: 40.4 °C
